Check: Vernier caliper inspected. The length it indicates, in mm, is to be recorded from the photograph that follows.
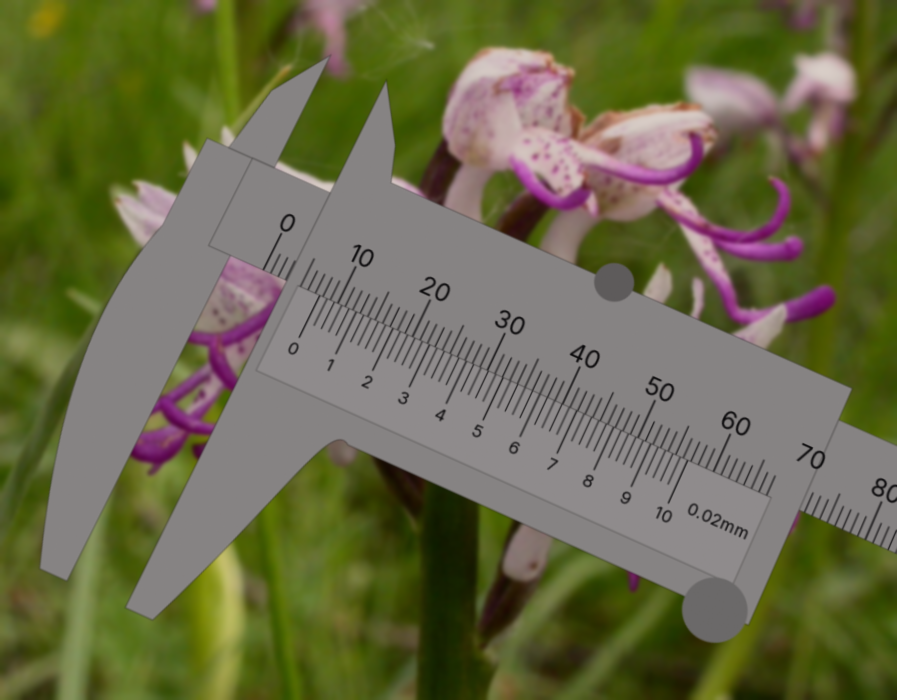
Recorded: 7.6 mm
